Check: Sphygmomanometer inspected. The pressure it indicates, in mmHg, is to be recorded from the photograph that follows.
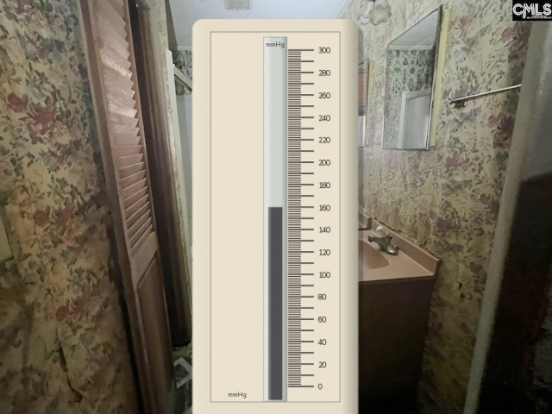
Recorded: 160 mmHg
